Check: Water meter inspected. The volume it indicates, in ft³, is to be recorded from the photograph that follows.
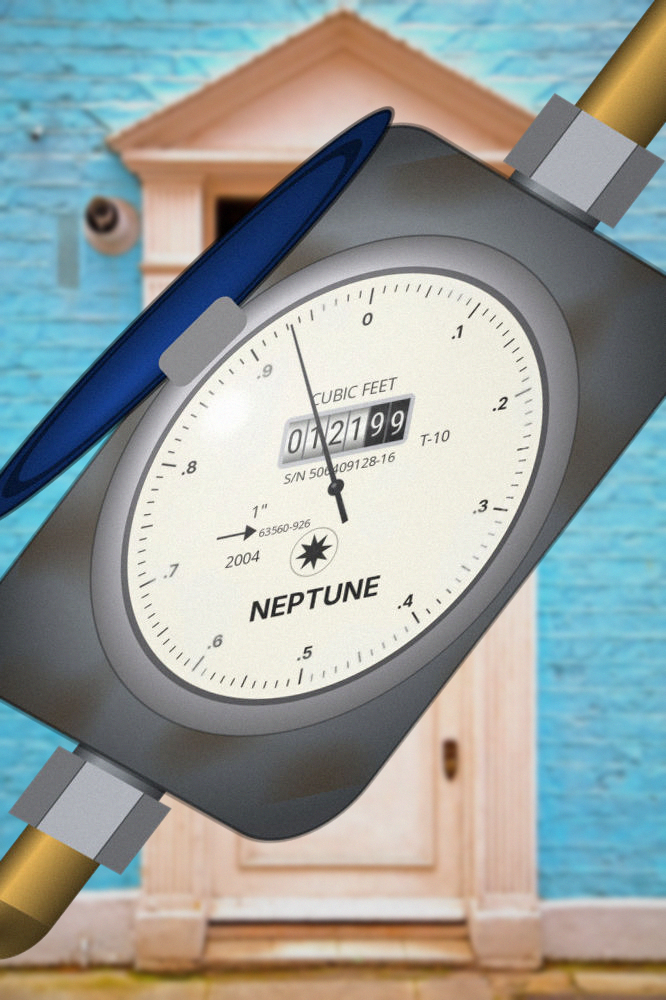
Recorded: 12198.93 ft³
